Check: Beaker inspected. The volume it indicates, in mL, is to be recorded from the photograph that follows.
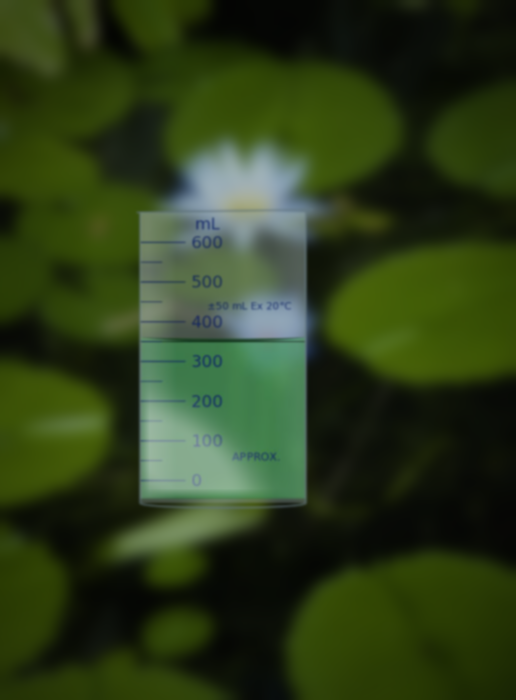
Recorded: 350 mL
